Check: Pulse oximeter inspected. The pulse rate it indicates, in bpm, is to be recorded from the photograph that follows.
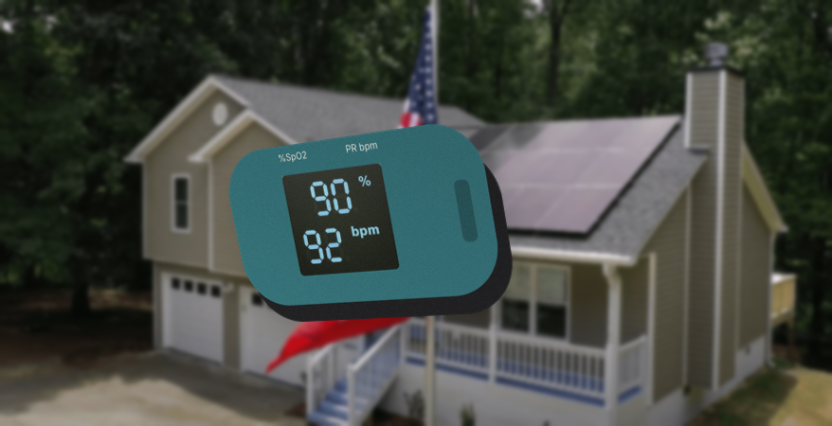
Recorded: 92 bpm
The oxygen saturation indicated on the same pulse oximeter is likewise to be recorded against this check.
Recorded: 90 %
